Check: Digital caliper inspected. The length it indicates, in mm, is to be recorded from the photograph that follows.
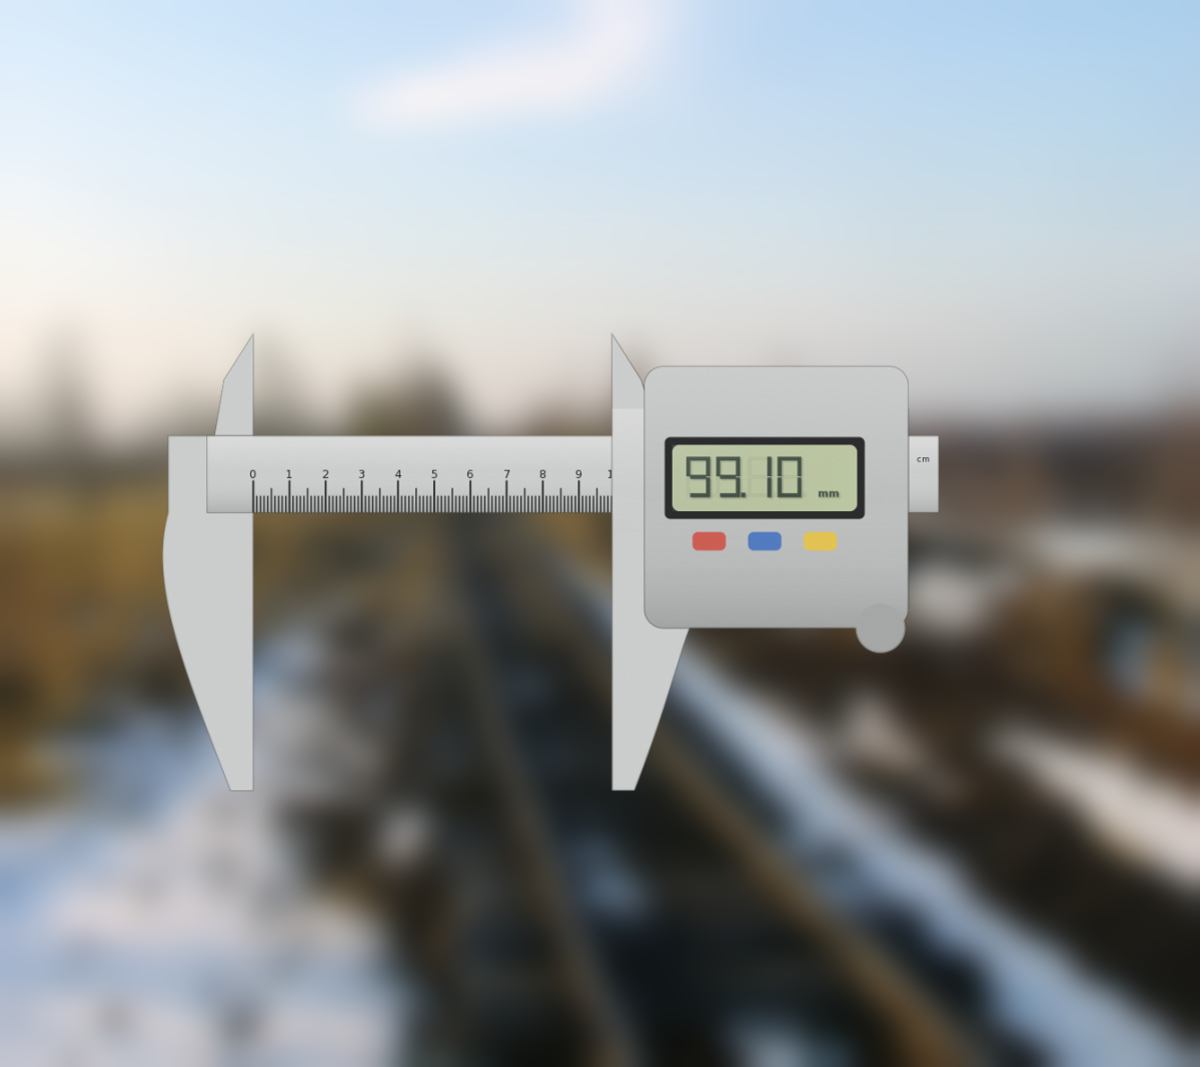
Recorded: 99.10 mm
